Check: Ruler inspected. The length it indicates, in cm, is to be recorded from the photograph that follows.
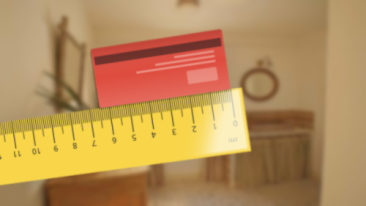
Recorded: 6.5 cm
